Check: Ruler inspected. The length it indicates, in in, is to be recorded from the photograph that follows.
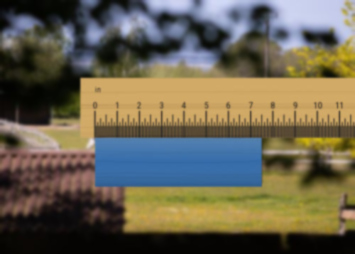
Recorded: 7.5 in
